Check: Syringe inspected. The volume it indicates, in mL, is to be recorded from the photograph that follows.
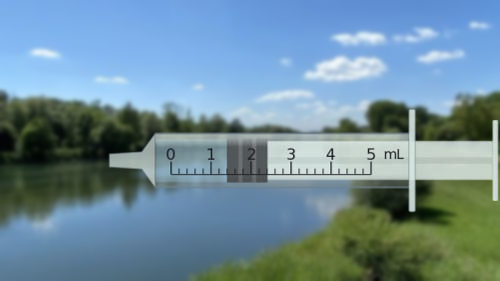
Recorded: 1.4 mL
